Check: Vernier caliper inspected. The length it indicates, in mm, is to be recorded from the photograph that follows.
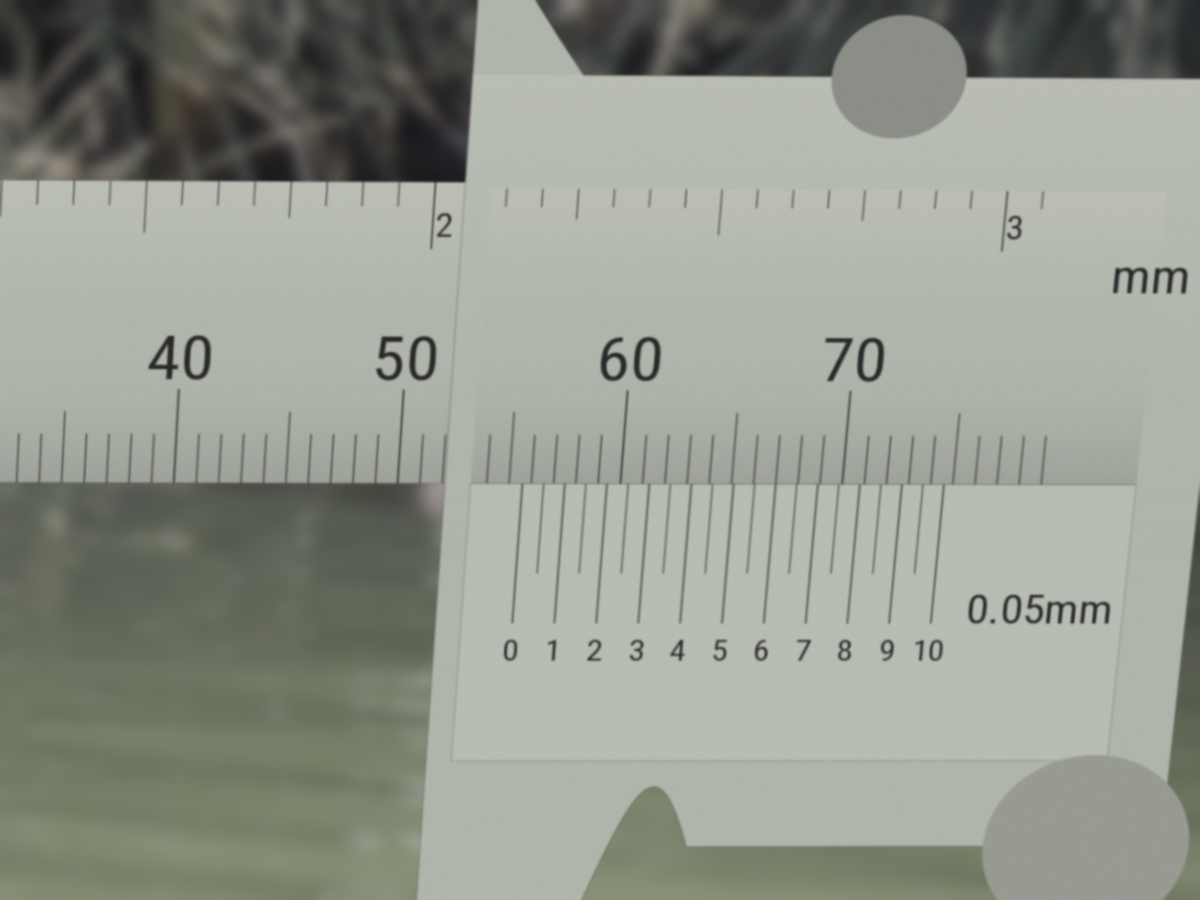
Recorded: 55.6 mm
